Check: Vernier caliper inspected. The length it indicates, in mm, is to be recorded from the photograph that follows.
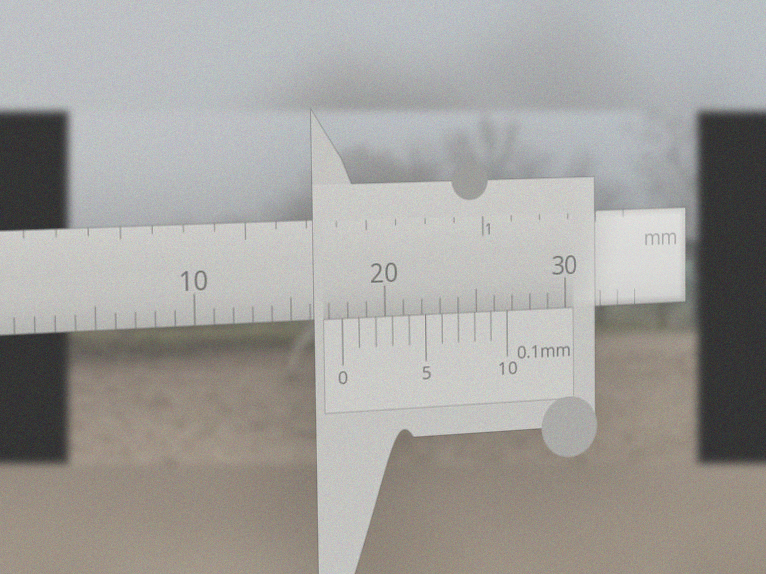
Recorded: 17.7 mm
